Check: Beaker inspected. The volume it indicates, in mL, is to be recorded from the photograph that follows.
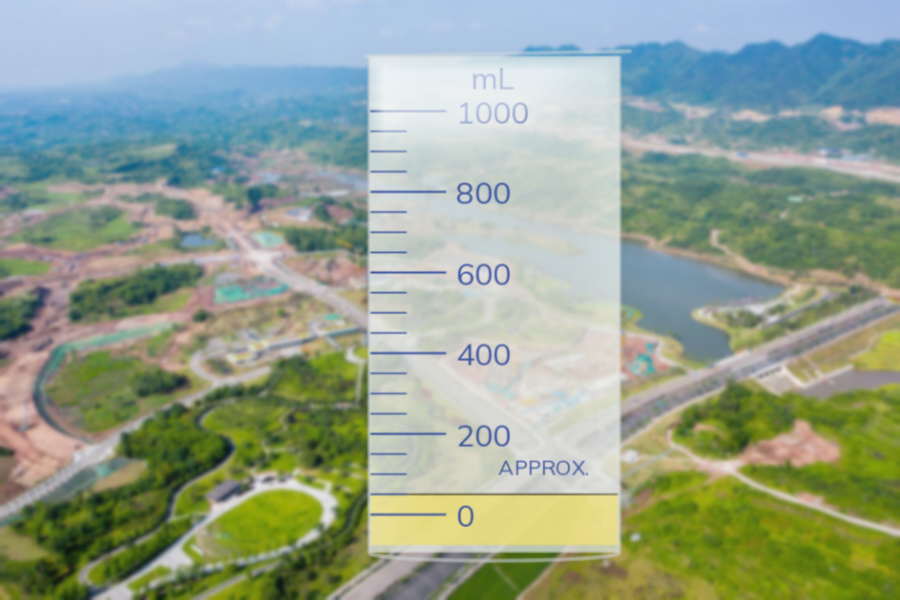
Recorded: 50 mL
